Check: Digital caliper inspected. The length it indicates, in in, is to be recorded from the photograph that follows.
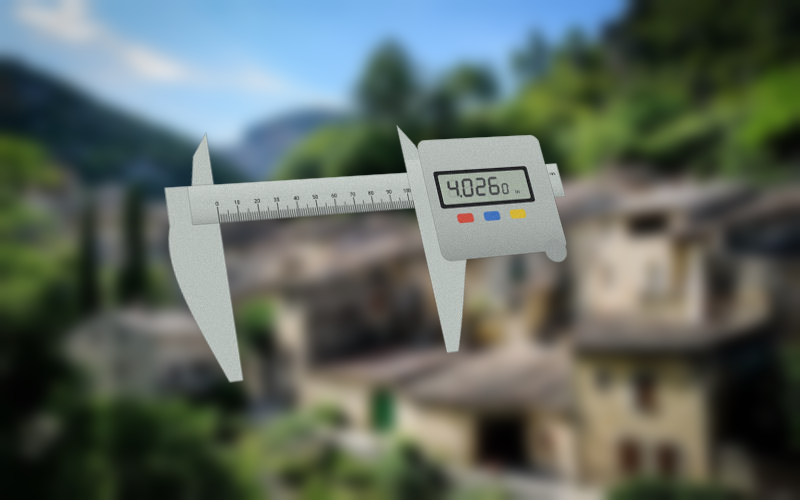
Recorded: 4.0260 in
